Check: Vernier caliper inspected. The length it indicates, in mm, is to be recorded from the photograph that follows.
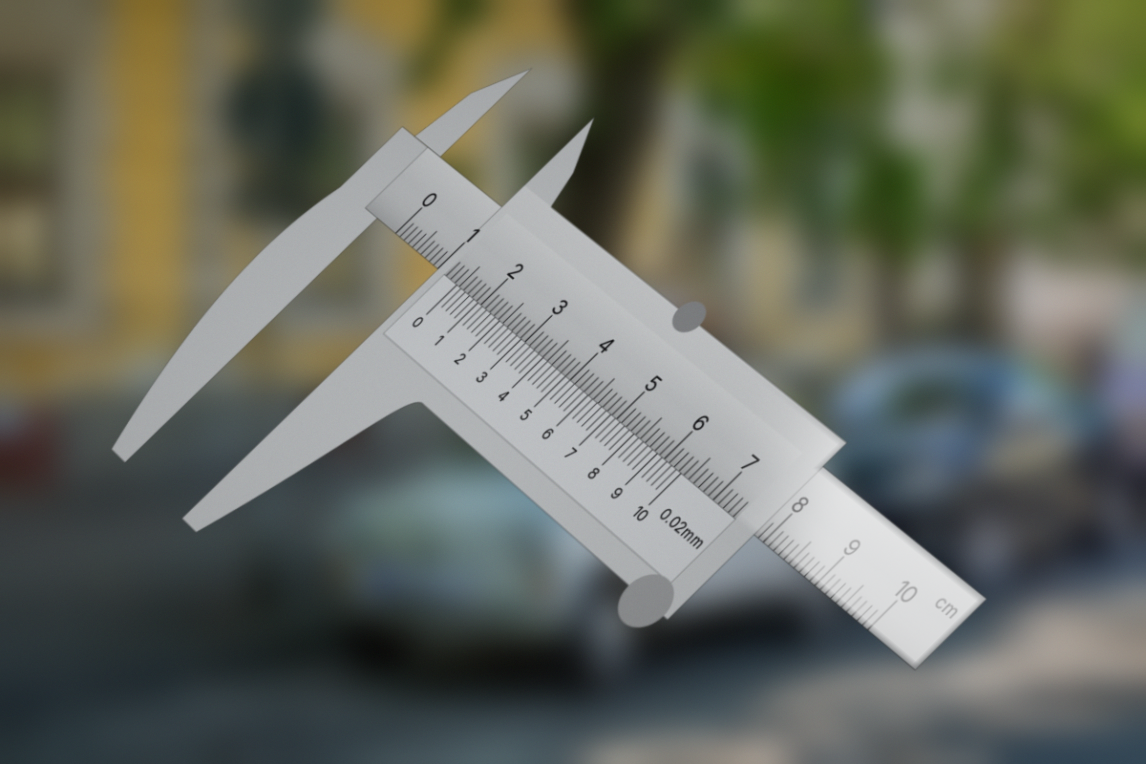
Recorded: 14.5 mm
